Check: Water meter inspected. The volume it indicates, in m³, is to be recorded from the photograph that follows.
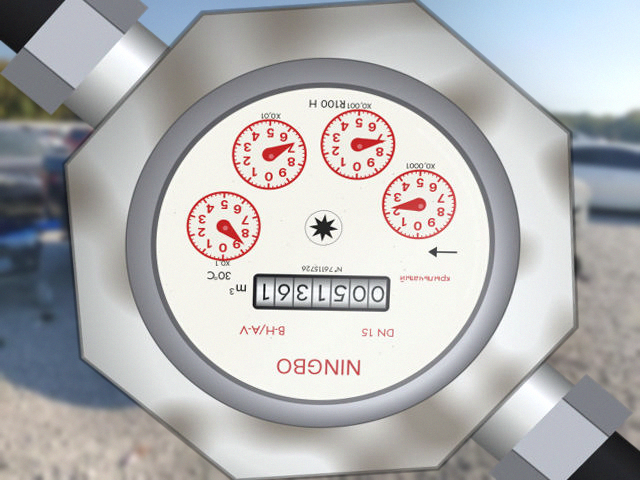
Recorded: 51361.8672 m³
